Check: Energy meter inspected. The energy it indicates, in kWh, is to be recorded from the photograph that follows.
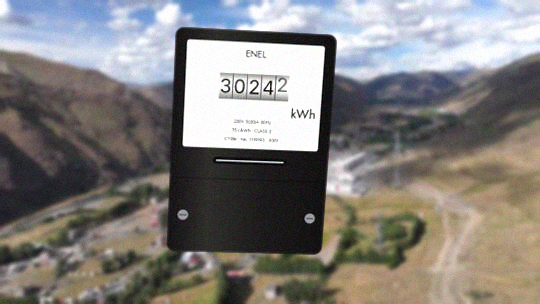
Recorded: 30242 kWh
